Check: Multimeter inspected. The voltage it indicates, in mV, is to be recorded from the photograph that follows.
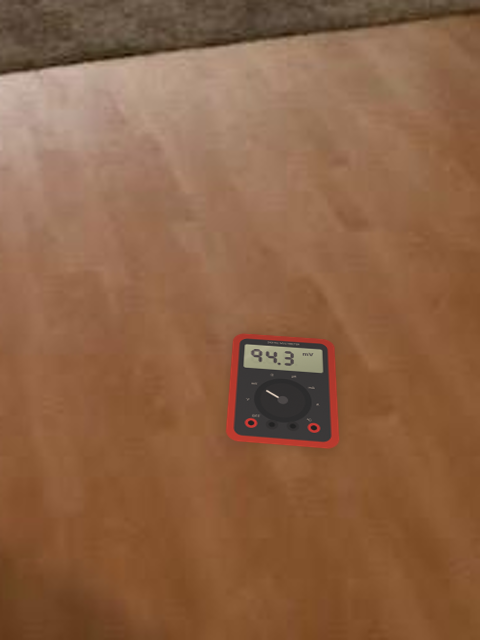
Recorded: 94.3 mV
